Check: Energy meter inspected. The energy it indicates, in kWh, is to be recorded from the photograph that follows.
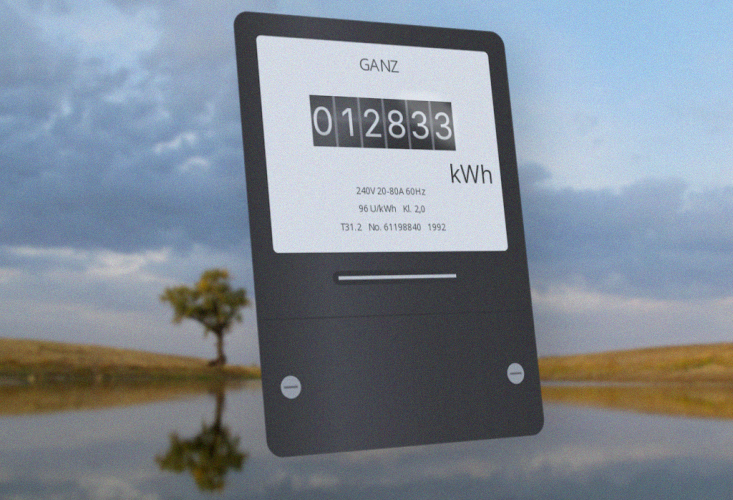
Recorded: 12833 kWh
